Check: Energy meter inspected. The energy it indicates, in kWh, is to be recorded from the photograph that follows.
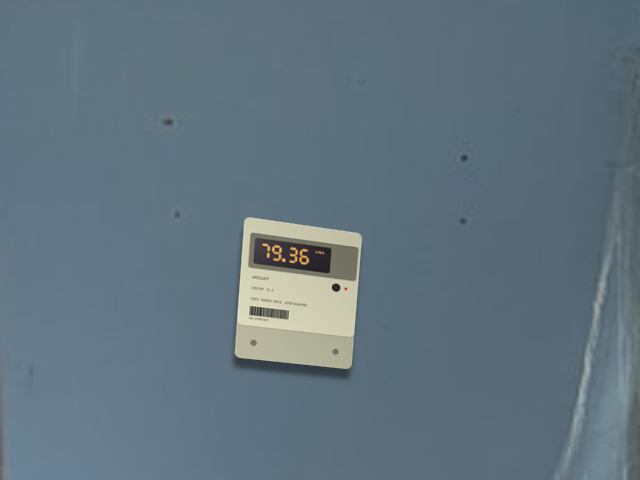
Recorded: 79.36 kWh
